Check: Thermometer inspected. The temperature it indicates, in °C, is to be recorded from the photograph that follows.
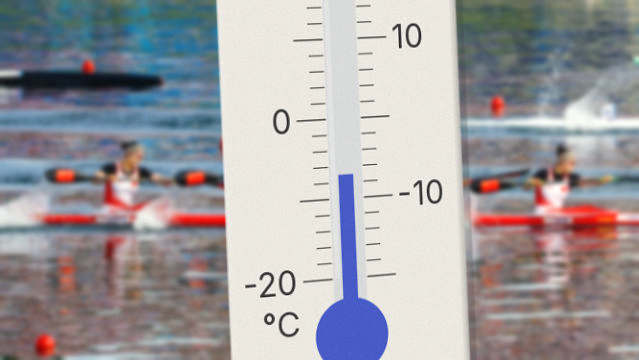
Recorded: -7 °C
